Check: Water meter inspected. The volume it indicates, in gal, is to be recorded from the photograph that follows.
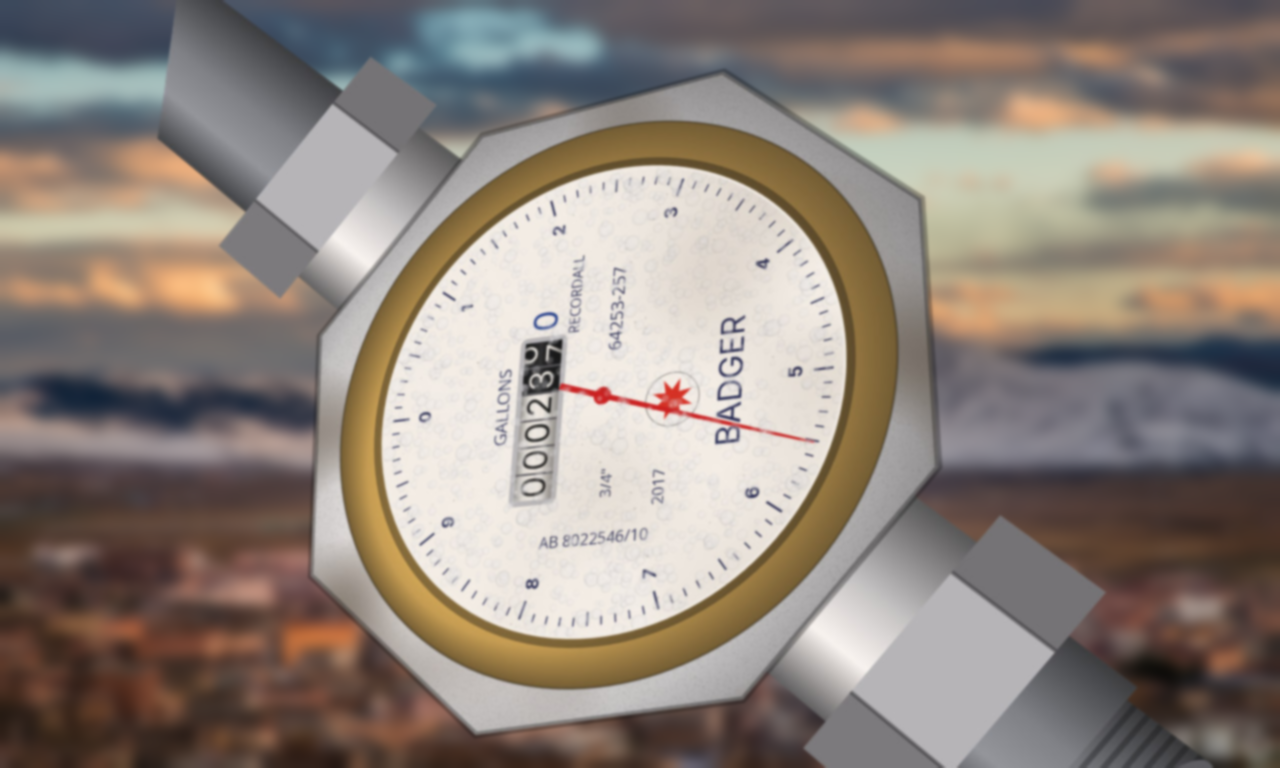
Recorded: 2365.5 gal
